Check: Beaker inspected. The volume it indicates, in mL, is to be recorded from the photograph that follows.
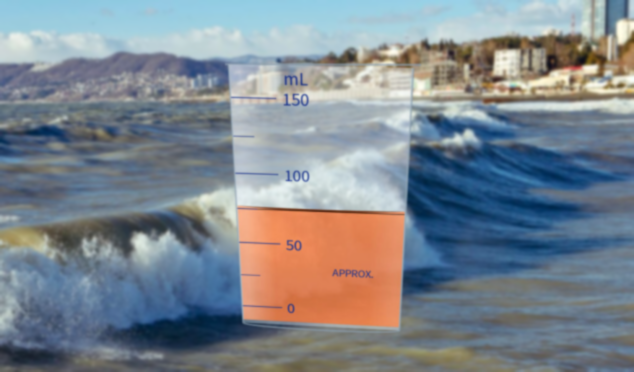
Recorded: 75 mL
